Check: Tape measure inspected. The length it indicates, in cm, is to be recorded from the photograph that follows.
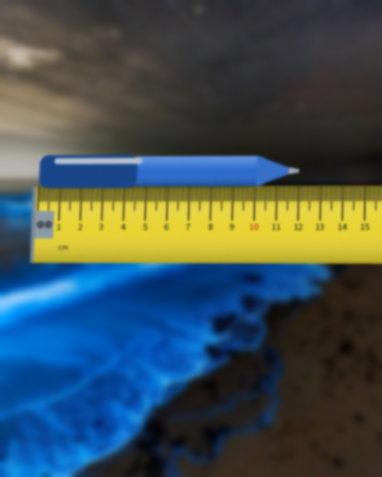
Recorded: 12 cm
